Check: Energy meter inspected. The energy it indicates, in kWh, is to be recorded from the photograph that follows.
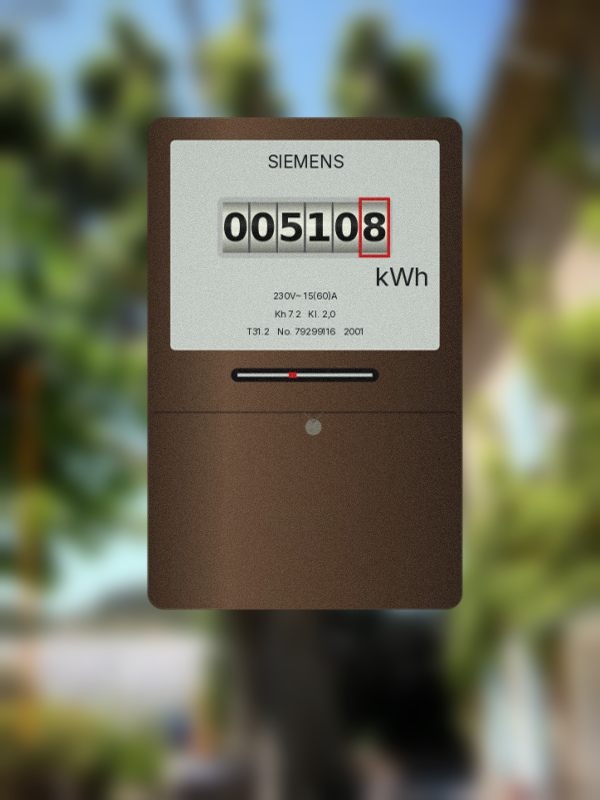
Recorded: 510.8 kWh
